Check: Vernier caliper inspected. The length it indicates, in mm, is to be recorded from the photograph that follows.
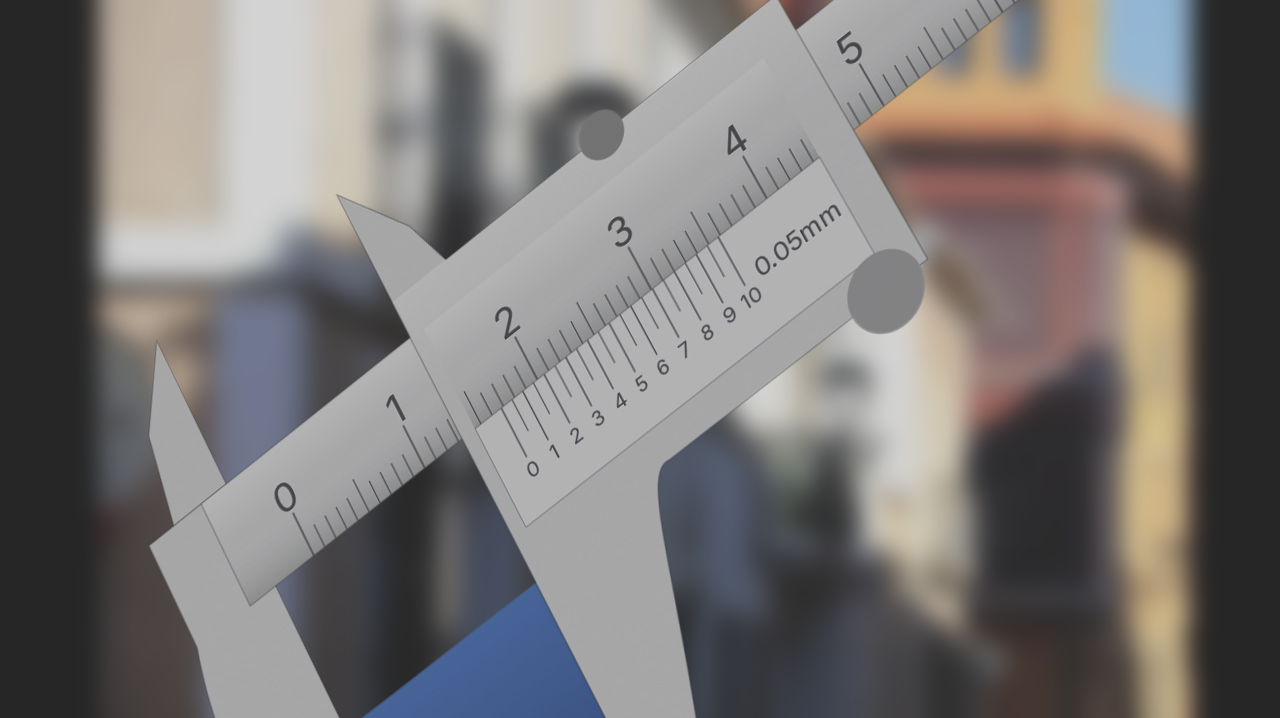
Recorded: 16.8 mm
